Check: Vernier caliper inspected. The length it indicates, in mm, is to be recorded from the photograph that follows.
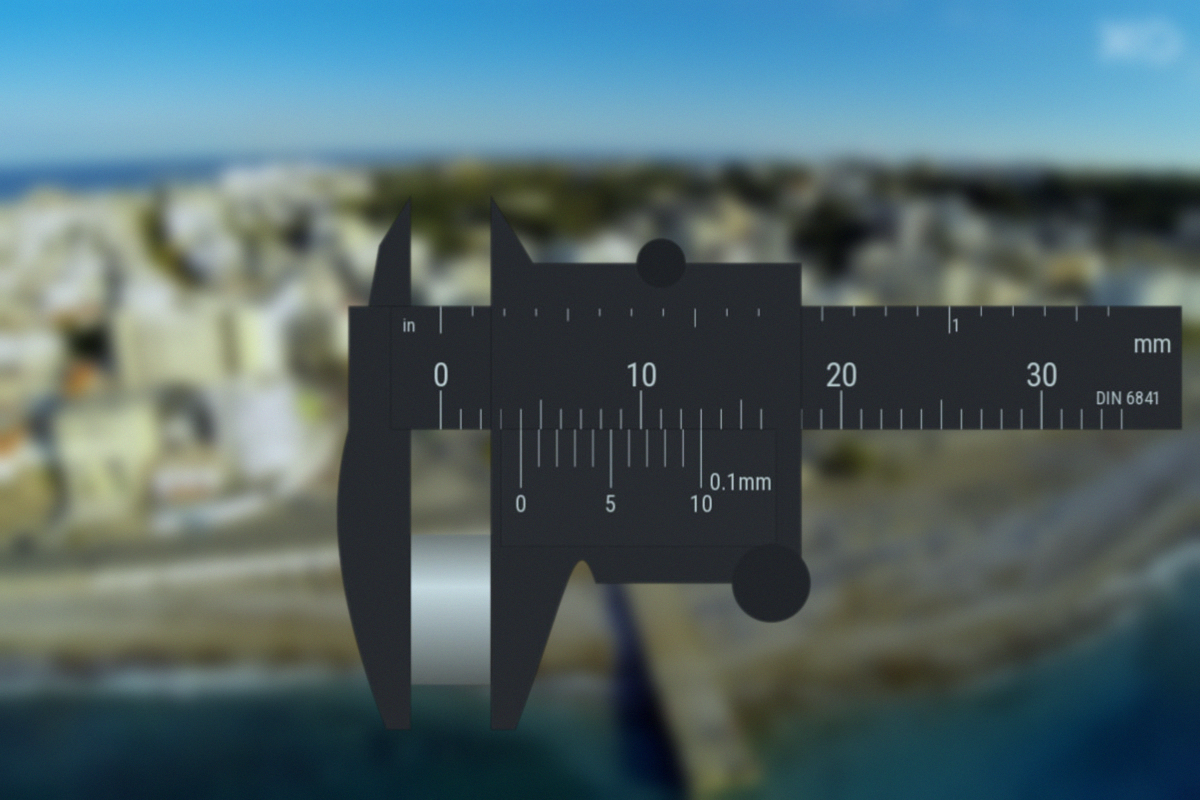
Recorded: 4.0 mm
